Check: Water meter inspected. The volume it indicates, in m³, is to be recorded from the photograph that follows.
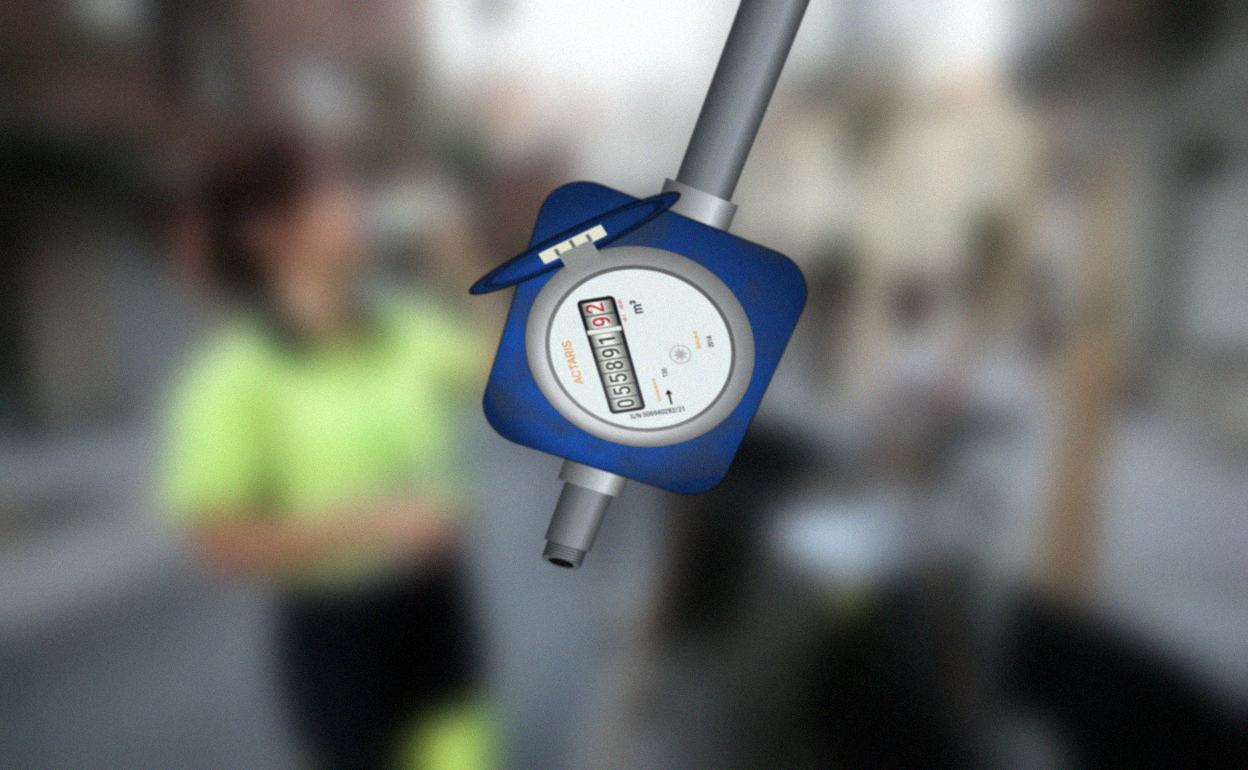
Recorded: 55891.92 m³
